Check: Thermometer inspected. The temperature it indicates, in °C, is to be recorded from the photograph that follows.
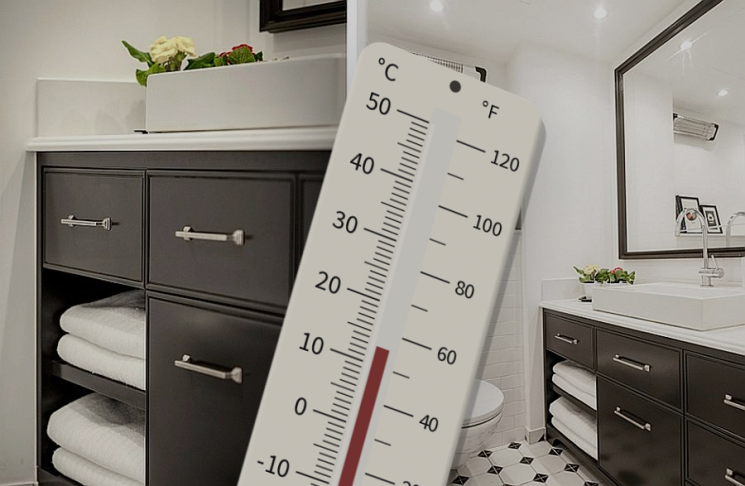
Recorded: 13 °C
